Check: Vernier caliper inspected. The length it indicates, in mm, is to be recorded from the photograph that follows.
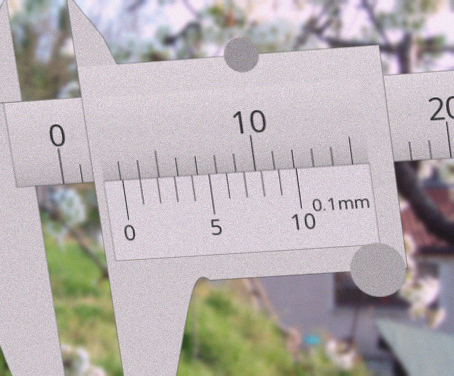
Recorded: 3.1 mm
